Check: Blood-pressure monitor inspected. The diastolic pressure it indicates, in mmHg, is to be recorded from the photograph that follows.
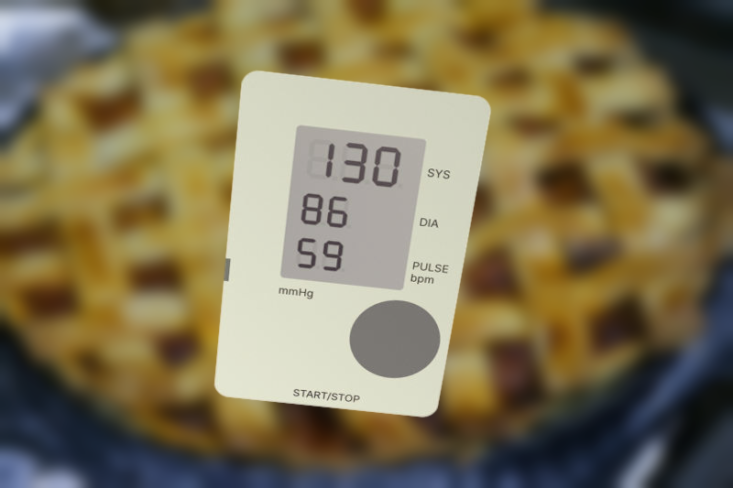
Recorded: 86 mmHg
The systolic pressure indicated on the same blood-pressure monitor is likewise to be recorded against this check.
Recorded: 130 mmHg
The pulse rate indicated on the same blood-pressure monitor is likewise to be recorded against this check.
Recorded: 59 bpm
